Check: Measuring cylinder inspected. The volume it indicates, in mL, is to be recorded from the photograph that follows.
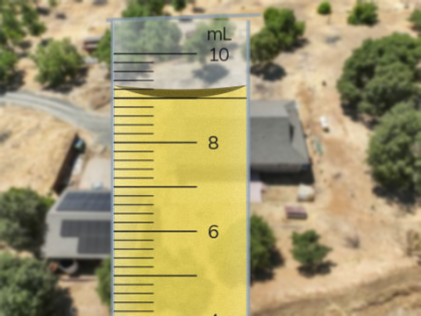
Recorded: 9 mL
